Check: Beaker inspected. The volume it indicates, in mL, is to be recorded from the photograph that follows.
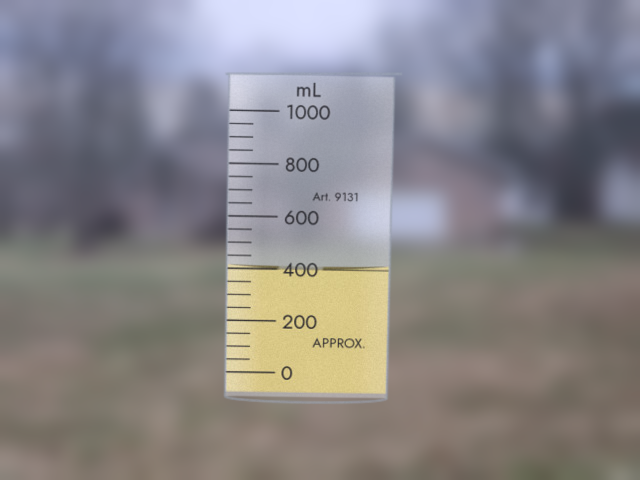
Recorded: 400 mL
